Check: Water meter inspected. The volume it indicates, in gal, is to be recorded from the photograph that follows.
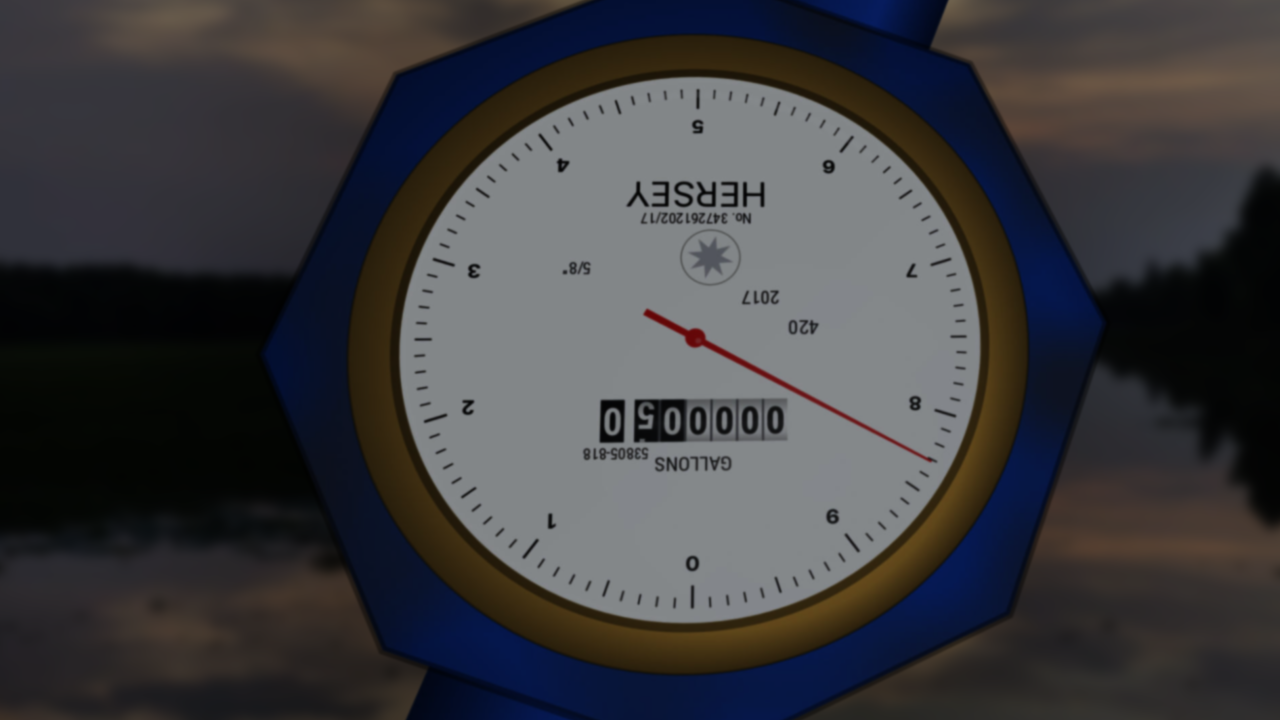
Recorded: 48.3 gal
